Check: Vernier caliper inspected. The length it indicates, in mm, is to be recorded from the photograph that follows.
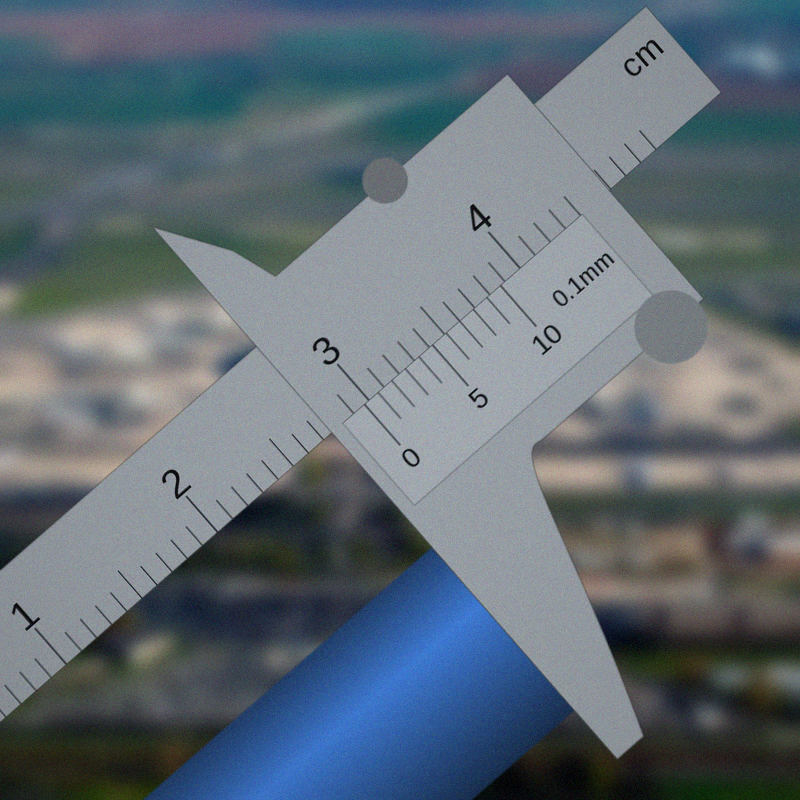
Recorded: 29.7 mm
